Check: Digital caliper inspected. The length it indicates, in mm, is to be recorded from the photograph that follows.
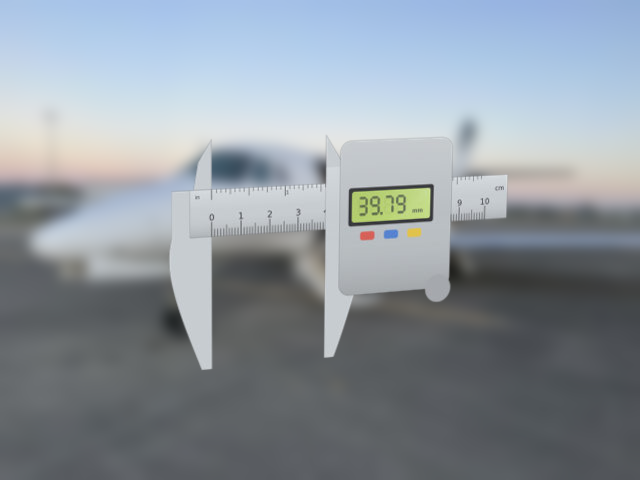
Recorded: 39.79 mm
